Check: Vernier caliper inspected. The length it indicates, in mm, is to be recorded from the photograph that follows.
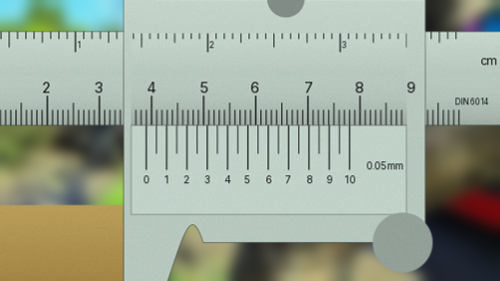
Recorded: 39.0 mm
